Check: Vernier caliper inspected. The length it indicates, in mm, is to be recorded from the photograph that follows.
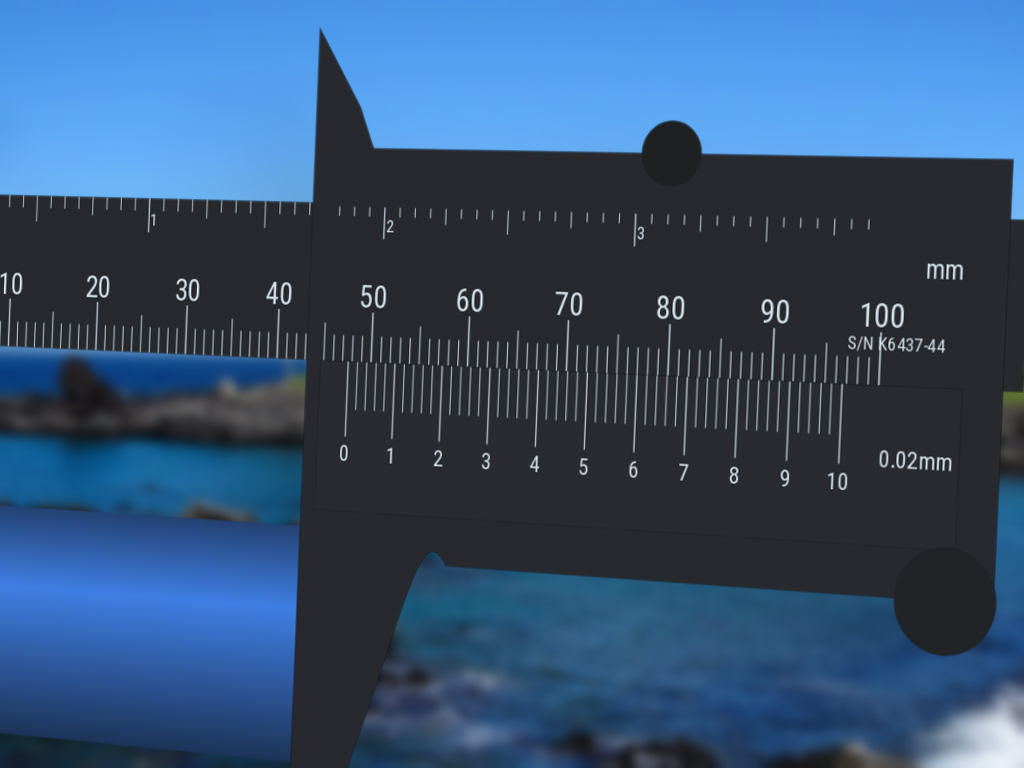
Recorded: 47.6 mm
